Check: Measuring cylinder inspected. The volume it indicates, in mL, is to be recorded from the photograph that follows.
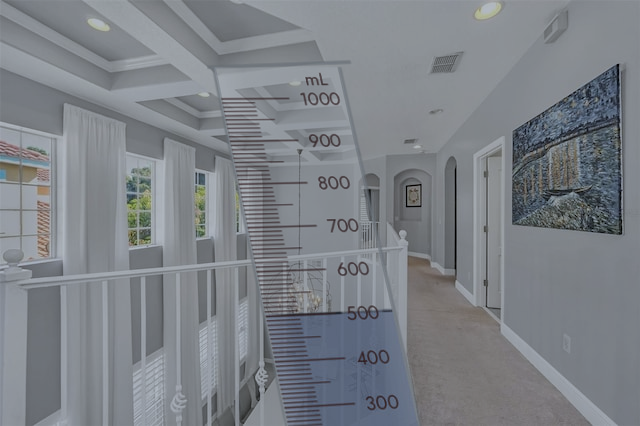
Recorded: 500 mL
